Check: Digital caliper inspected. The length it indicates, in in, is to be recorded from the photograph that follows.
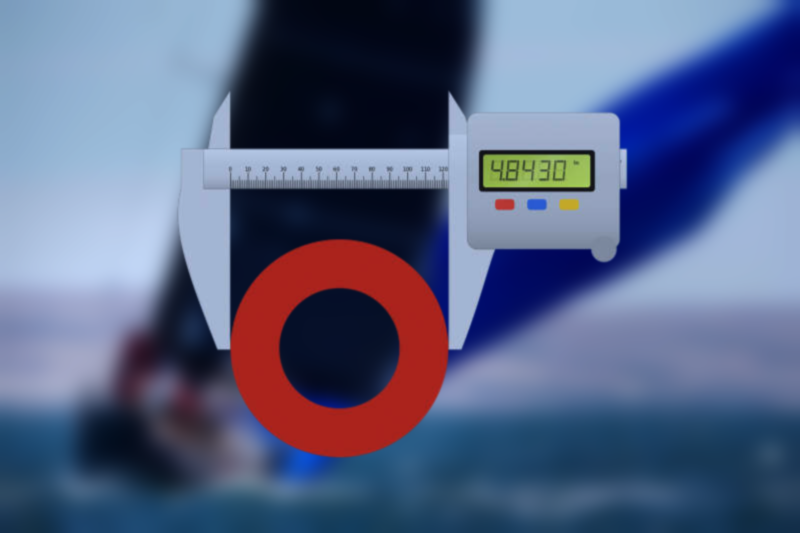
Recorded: 4.8430 in
